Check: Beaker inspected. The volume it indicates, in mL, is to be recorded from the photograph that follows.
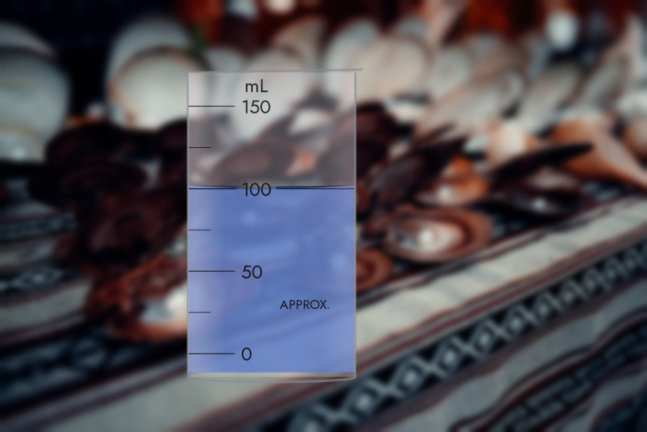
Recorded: 100 mL
